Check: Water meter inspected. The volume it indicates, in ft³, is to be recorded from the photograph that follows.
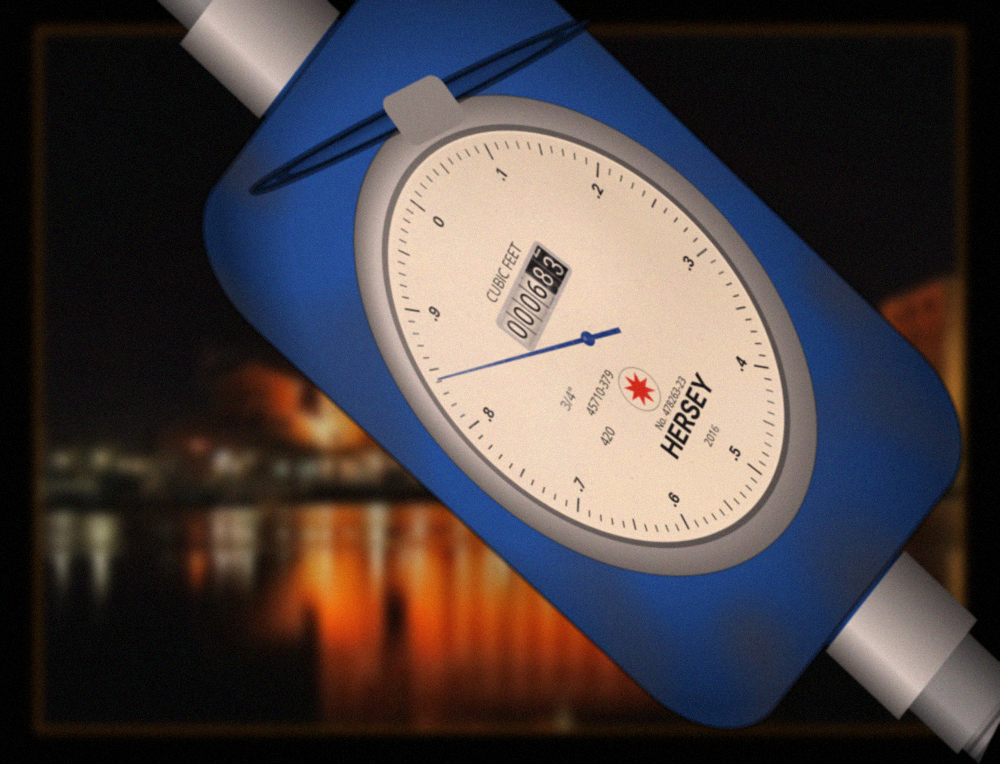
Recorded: 682.84 ft³
